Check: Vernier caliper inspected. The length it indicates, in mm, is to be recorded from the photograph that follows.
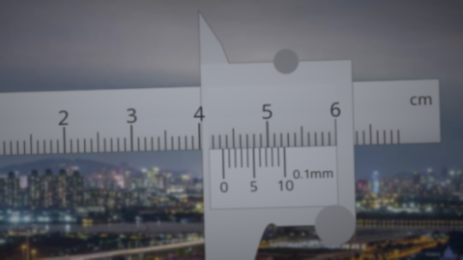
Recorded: 43.4 mm
